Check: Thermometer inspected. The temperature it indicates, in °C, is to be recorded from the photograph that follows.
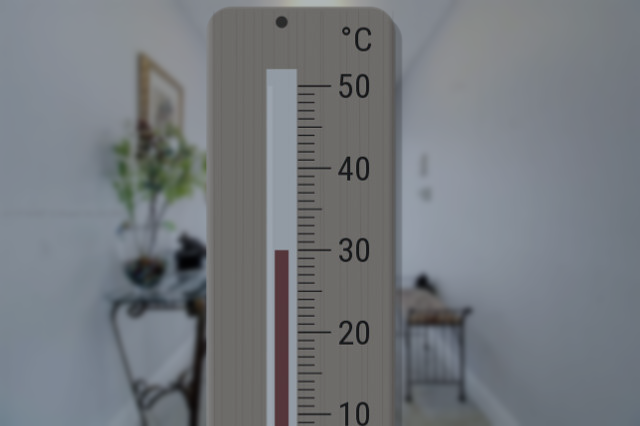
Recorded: 30 °C
